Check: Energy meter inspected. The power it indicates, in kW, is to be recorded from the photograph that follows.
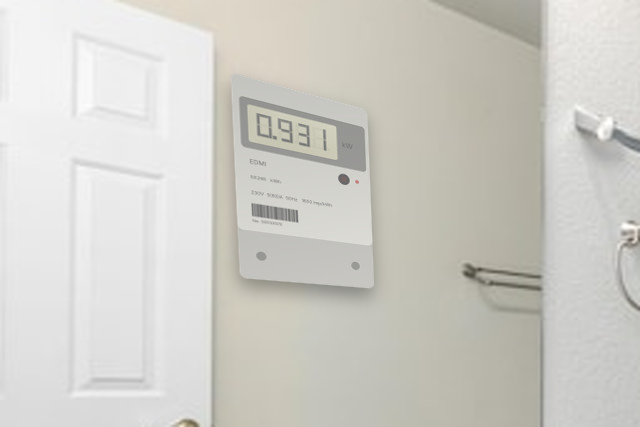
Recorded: 0.931 kW
